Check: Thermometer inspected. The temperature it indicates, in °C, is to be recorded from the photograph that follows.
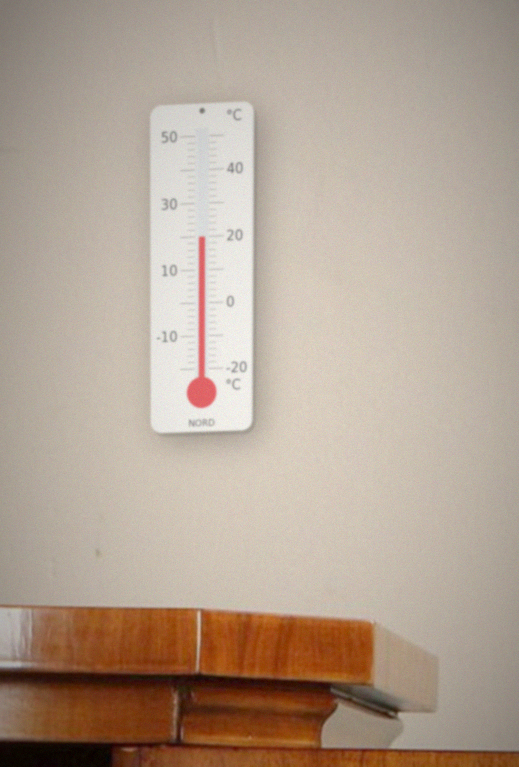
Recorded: 20 °C
